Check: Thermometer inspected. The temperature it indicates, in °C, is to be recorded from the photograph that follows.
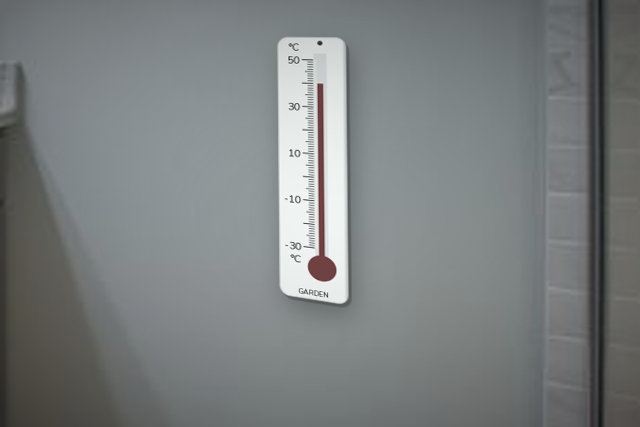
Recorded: 40 °C
